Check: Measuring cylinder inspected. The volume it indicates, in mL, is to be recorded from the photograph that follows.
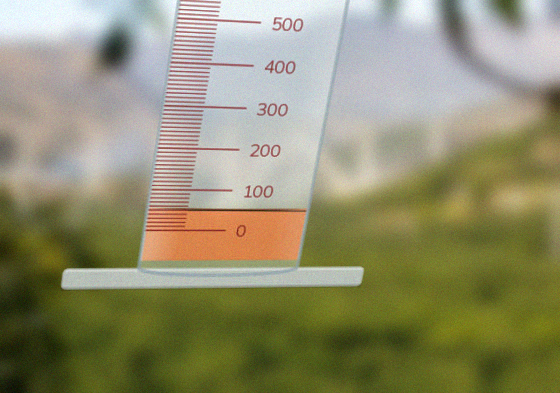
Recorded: 50 mL
